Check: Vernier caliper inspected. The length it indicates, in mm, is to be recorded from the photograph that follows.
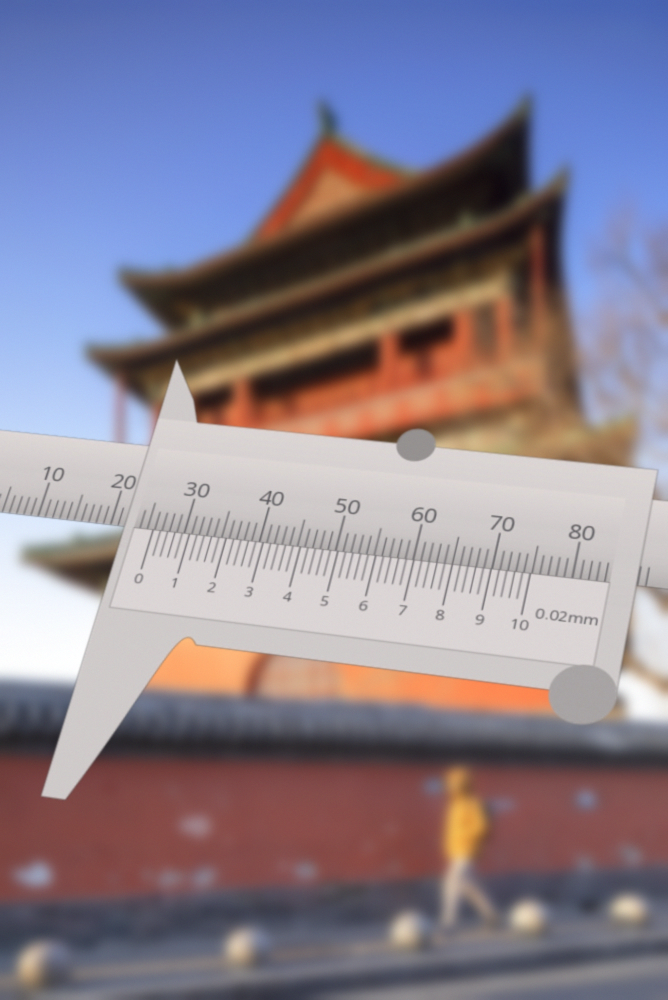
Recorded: 25.8 mm
